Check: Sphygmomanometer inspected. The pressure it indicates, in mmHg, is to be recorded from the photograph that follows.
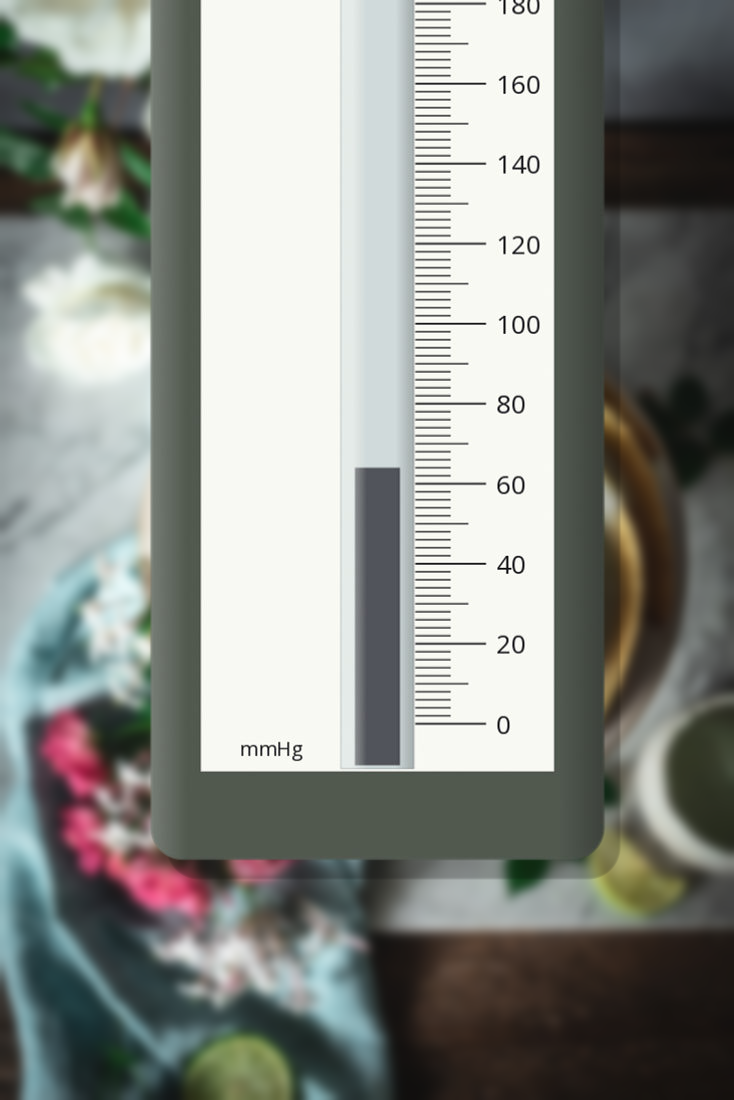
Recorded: 64 mmHg
